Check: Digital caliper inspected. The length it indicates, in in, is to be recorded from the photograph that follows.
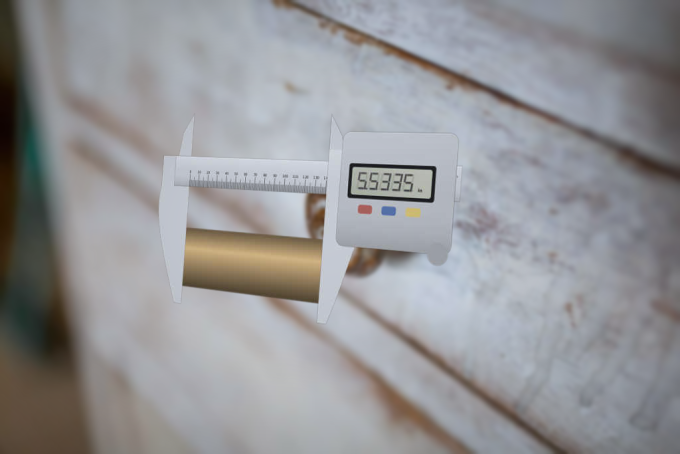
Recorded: 5.5335 in
